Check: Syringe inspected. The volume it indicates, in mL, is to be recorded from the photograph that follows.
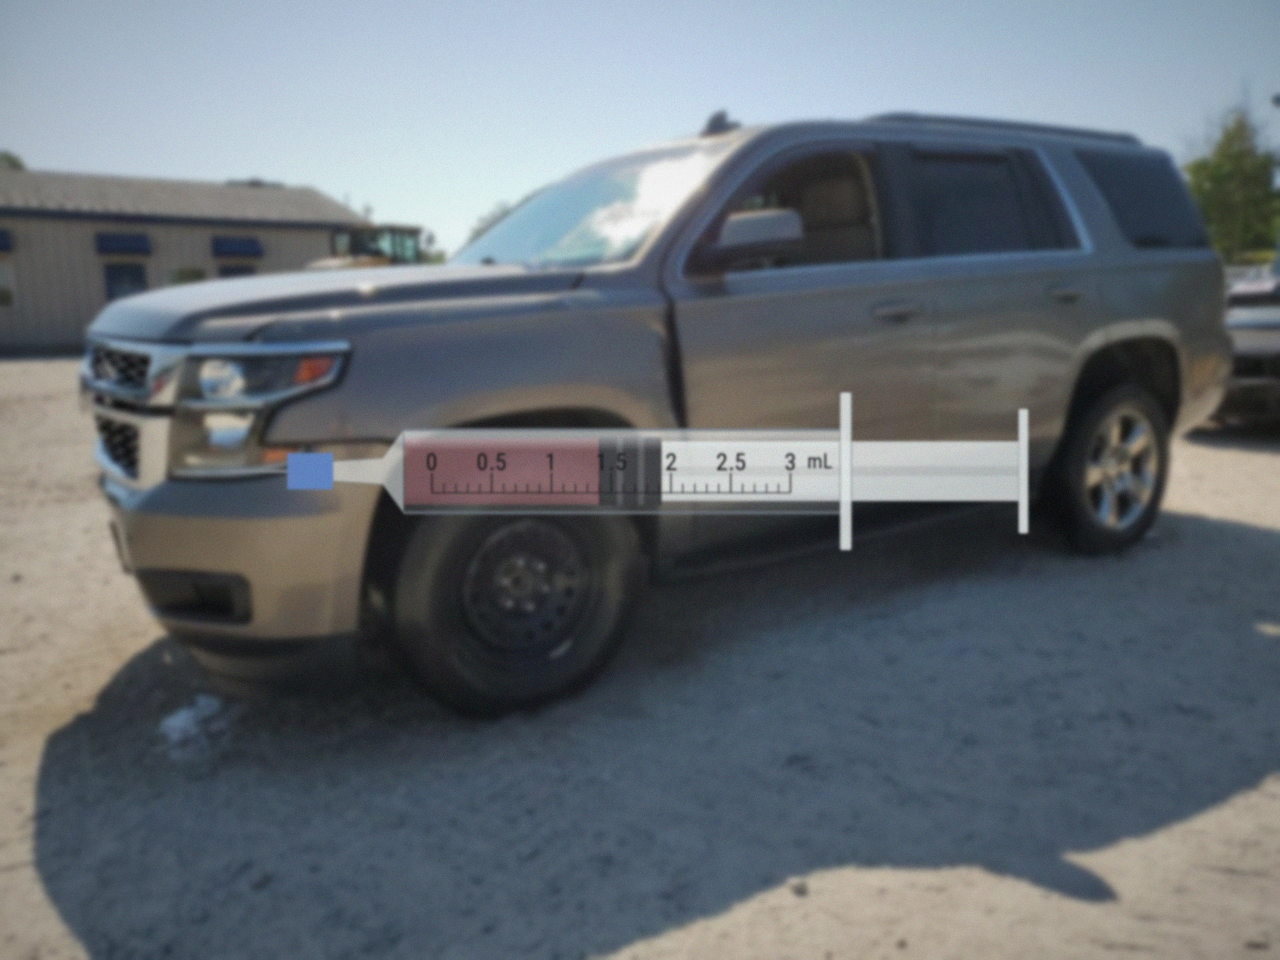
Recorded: 1.4 mL
